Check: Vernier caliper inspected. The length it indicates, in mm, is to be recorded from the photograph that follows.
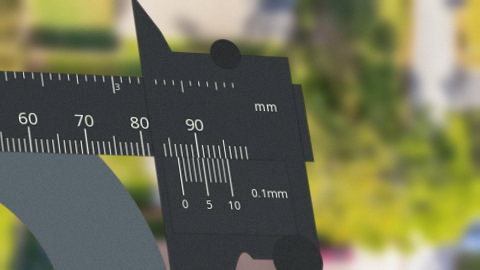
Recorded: 86.2 mm
